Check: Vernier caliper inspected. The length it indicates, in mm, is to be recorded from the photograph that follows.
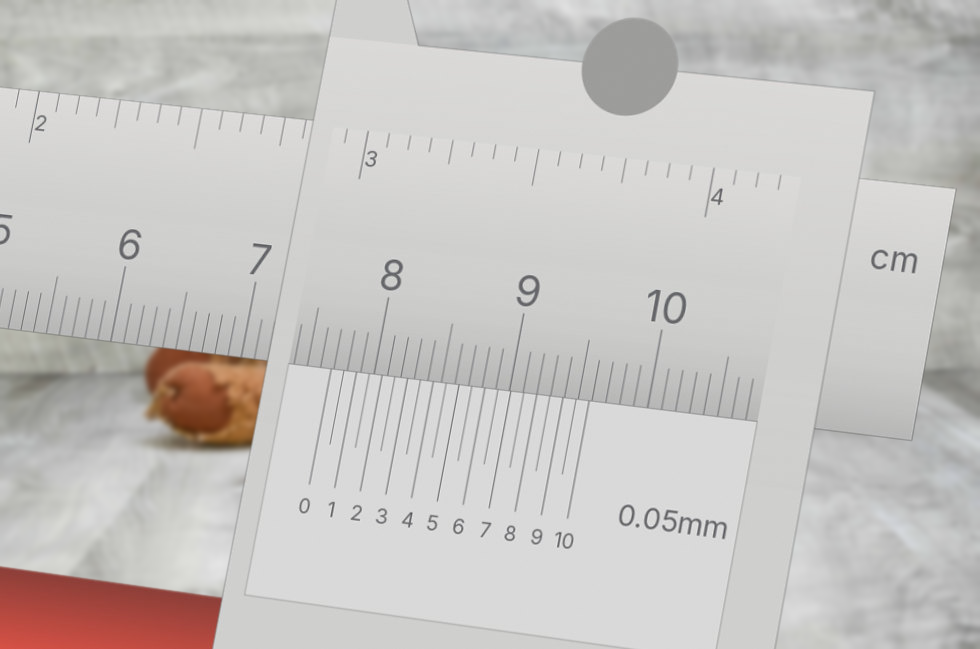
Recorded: 76.8 mm
